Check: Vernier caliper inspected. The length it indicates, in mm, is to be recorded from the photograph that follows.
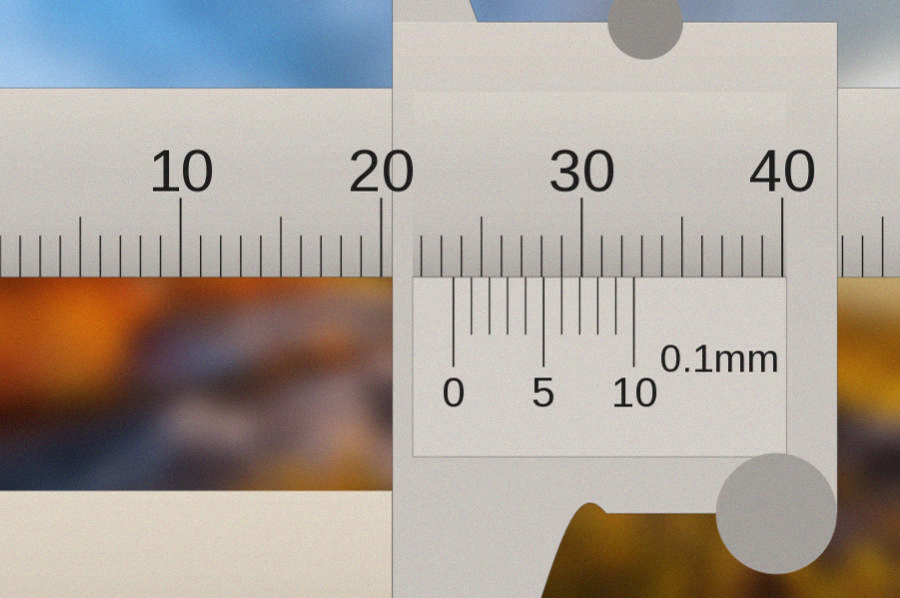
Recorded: 23.6 mm
